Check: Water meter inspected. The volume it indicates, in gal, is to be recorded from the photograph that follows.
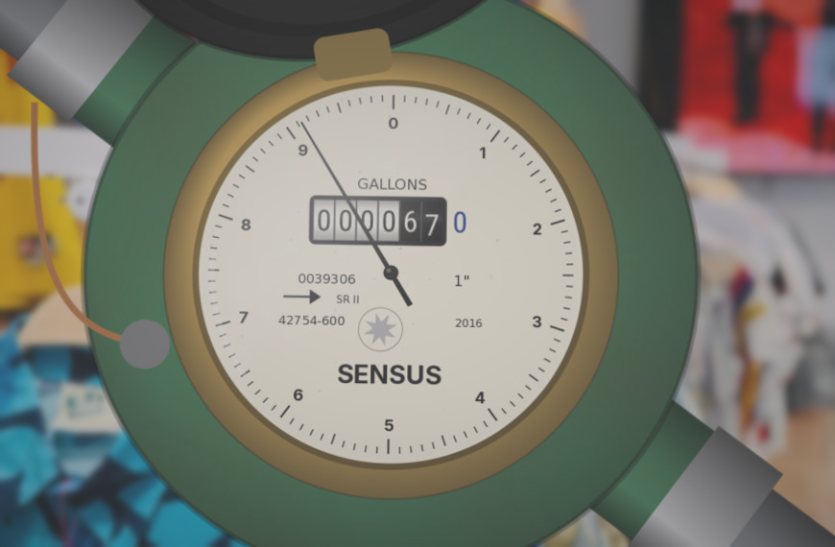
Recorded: 669.1 gal
